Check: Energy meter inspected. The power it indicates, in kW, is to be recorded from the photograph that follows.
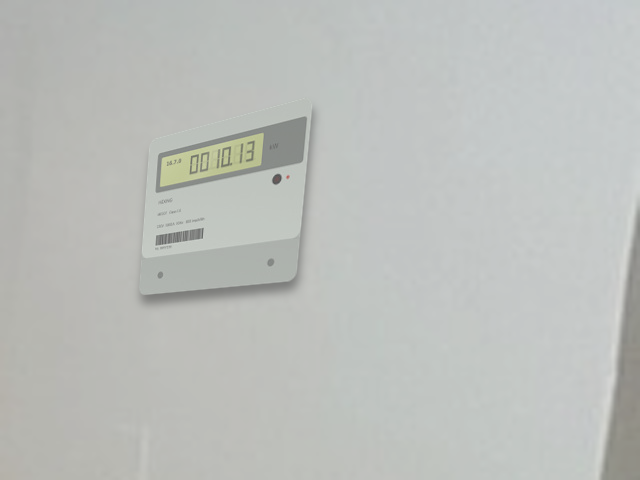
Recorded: 10.13 kW
